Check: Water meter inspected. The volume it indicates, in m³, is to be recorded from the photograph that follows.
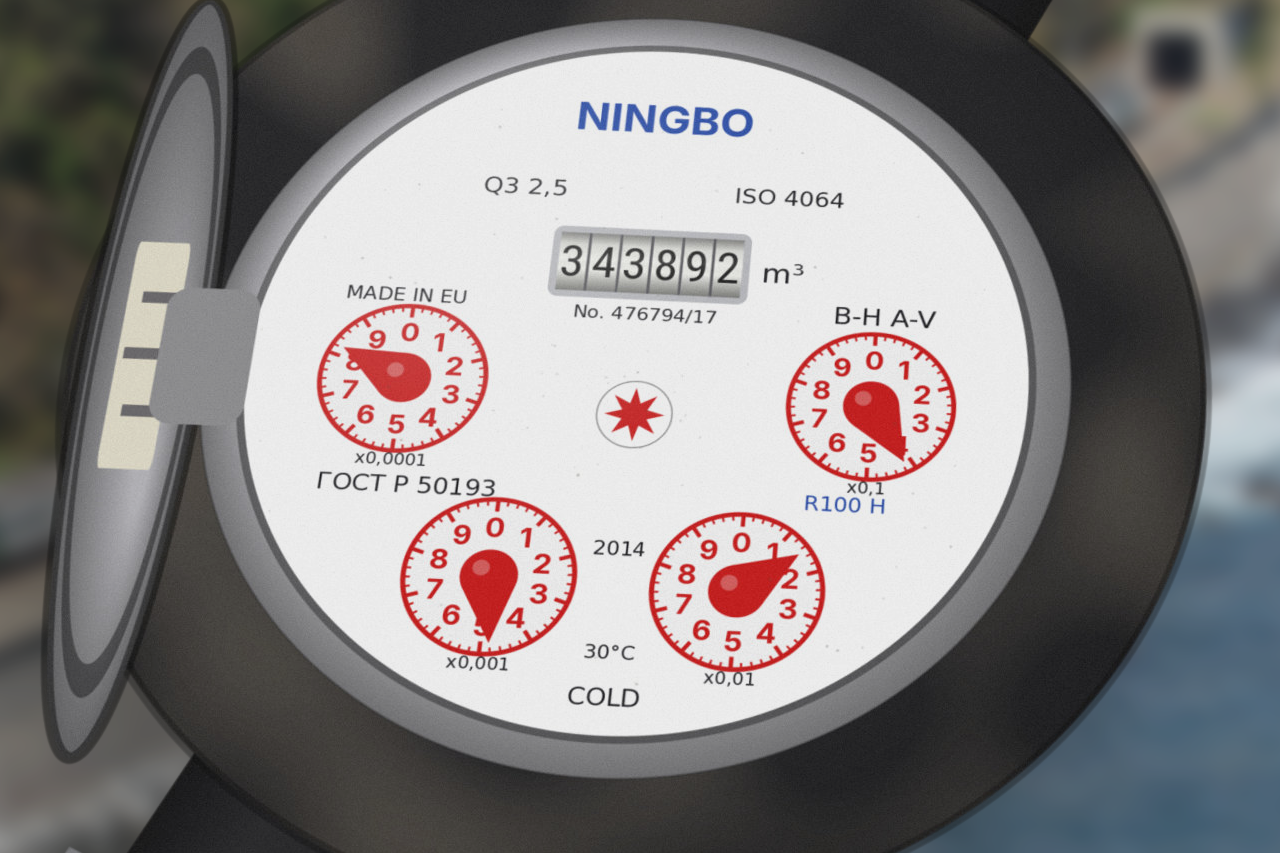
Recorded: 343892.4148 m³
